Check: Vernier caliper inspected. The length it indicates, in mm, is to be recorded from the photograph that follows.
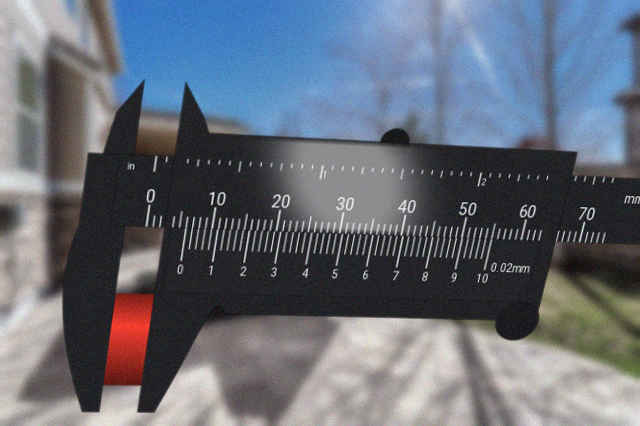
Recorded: 6.0 mm
